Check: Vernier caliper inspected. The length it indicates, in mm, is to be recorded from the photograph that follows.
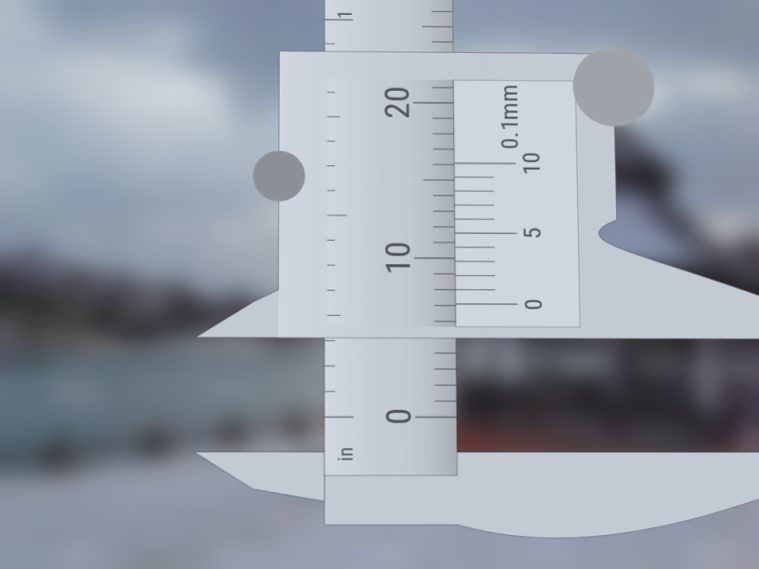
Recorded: 7.1 mm
